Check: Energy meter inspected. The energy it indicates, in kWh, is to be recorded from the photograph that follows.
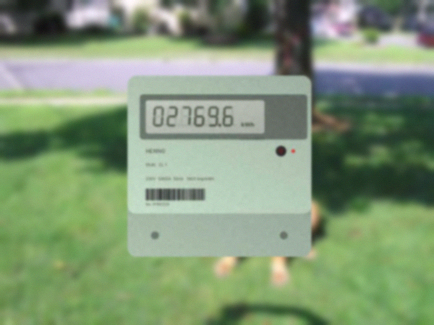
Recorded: 2769.6 kWh
